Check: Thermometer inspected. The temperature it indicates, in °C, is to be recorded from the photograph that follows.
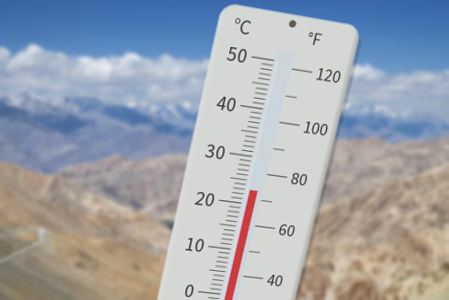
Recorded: 23 °C
